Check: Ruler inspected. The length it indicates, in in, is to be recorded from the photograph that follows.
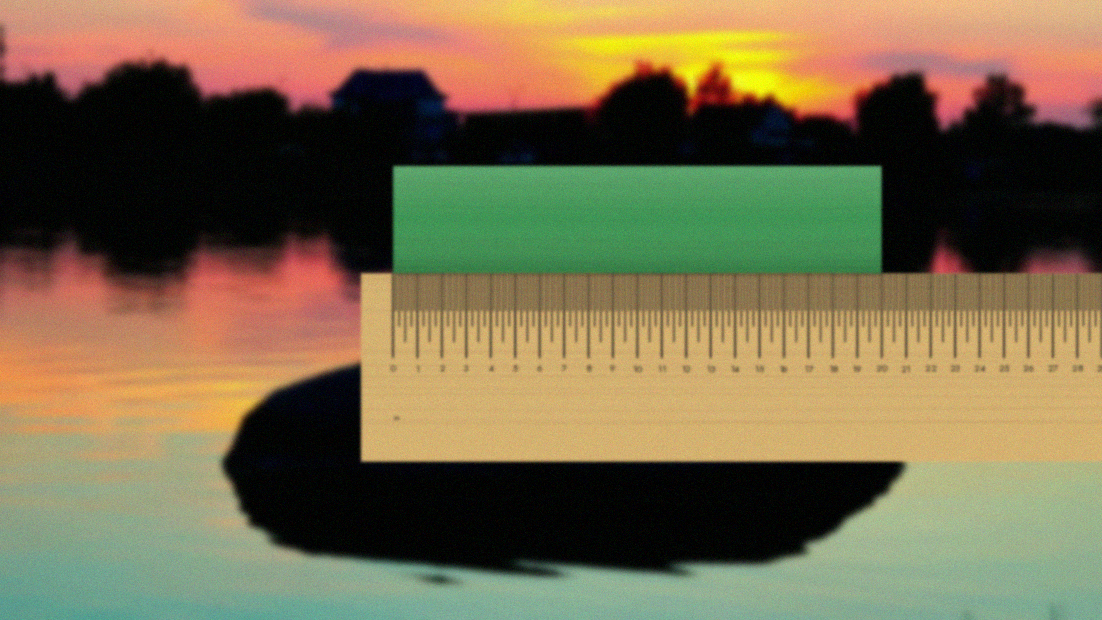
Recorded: 20 in
